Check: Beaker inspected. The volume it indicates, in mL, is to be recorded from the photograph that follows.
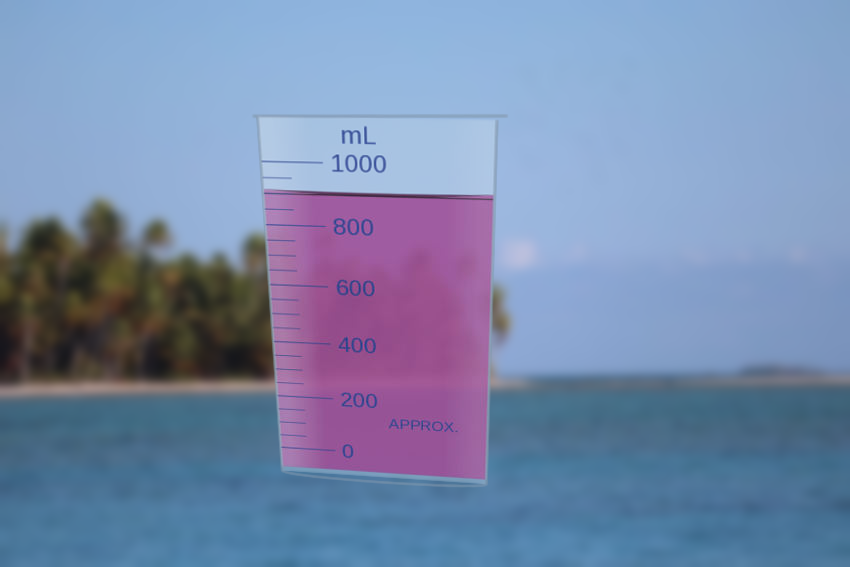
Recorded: 900 mL
